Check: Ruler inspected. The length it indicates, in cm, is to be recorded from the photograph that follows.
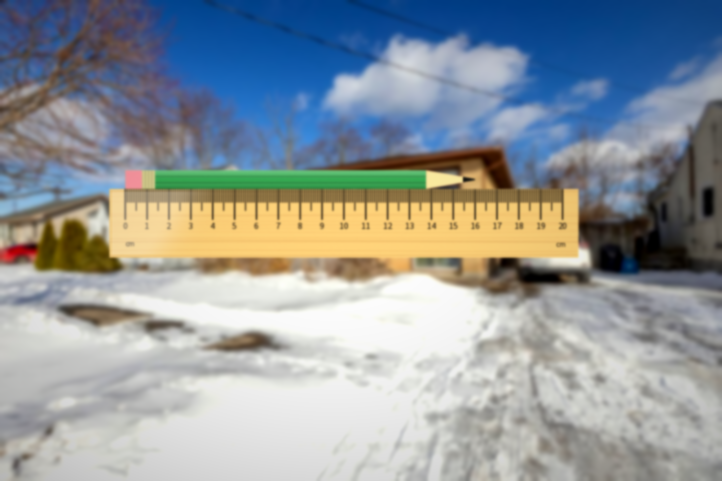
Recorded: 16 cm
